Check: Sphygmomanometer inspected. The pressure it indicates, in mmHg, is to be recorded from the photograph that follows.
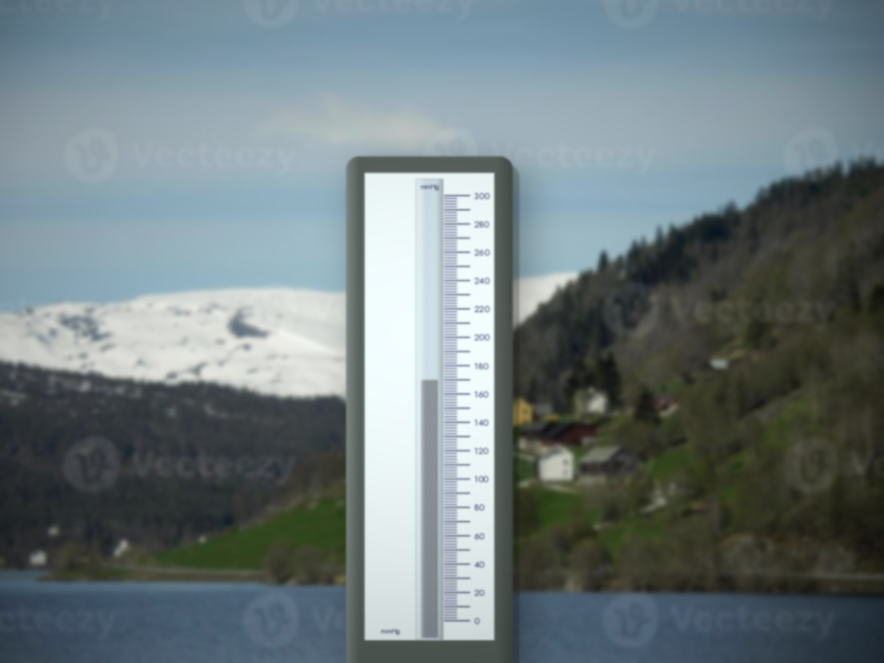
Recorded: 170 mmHg
